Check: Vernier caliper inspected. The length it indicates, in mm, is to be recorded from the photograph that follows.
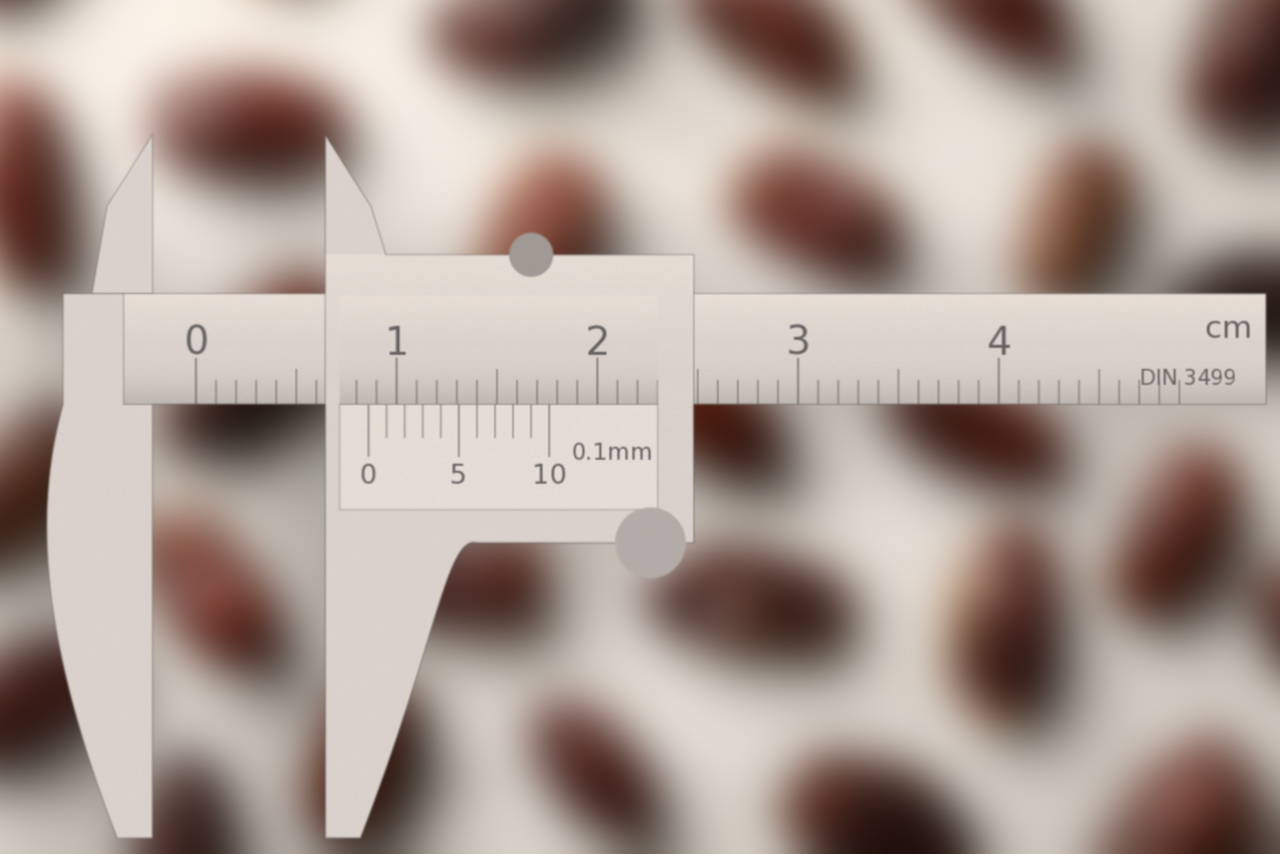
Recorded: 8.6 mm
